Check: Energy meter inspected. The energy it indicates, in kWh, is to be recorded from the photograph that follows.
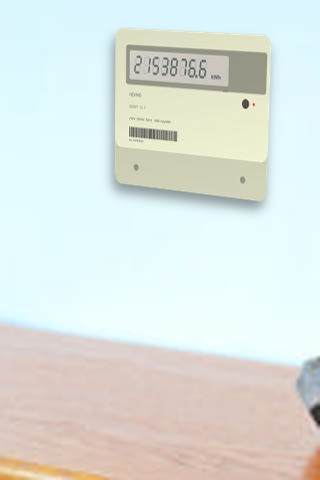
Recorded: 2153876.6 kWh
